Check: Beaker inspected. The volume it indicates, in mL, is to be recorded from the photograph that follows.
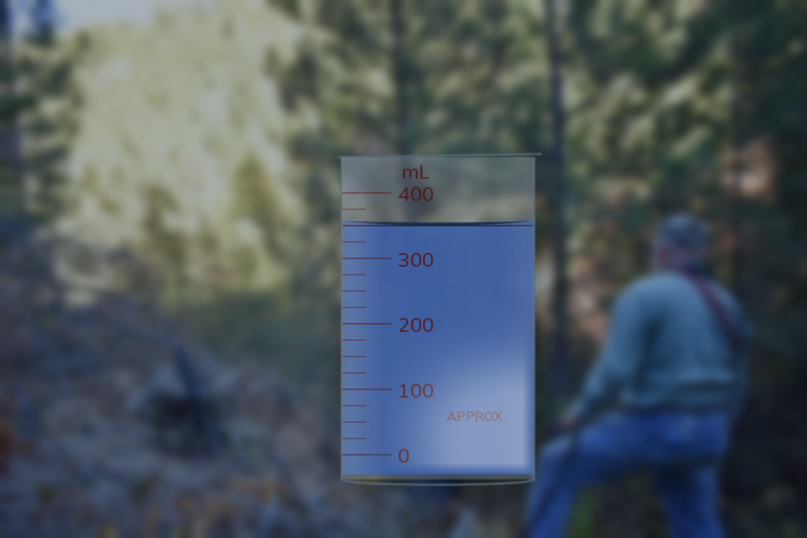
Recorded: 350 mL
